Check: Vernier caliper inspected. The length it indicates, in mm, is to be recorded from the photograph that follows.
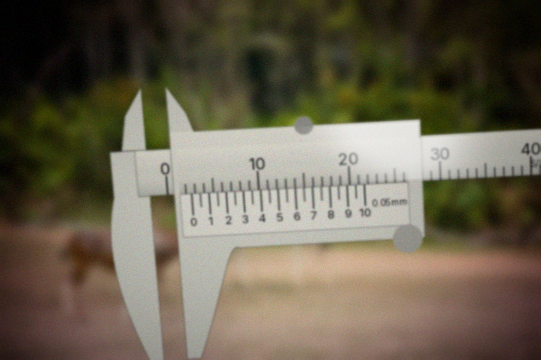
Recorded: 2.6 mm
